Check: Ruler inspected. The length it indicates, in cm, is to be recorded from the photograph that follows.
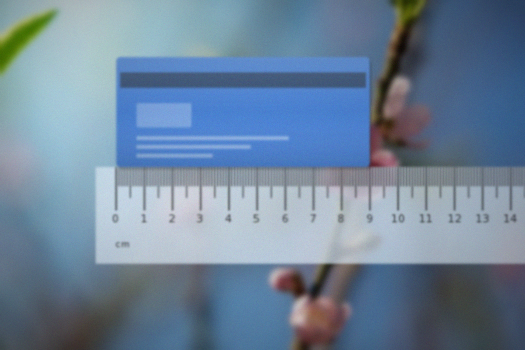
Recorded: 9 cm
